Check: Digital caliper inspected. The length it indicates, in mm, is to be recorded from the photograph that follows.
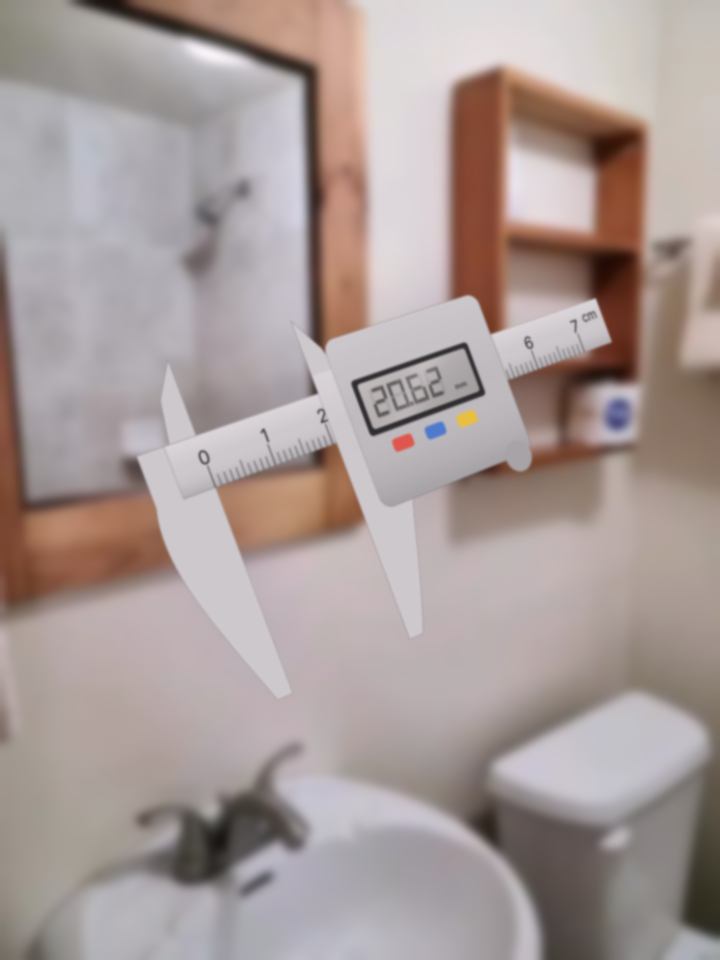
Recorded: 20.62 mm
